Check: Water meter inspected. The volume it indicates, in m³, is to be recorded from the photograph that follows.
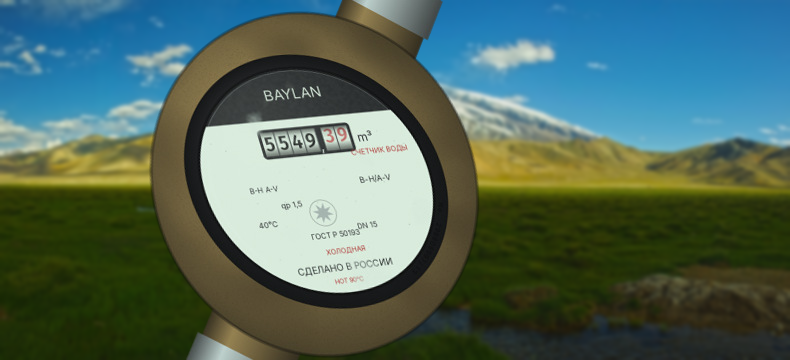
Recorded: 5549.39 m³
